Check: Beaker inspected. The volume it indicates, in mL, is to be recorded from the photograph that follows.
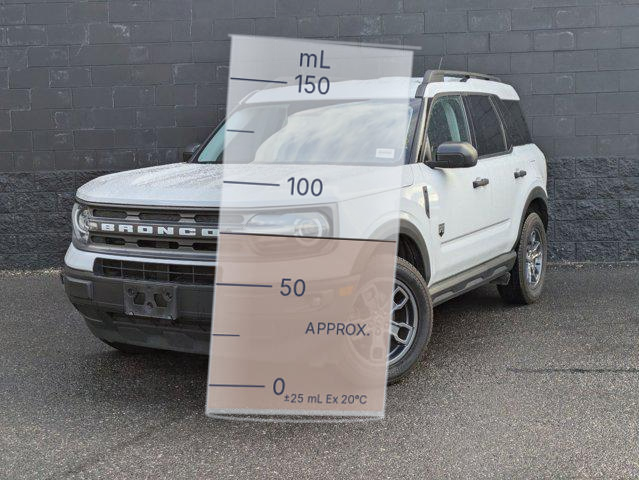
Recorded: 75 mL
